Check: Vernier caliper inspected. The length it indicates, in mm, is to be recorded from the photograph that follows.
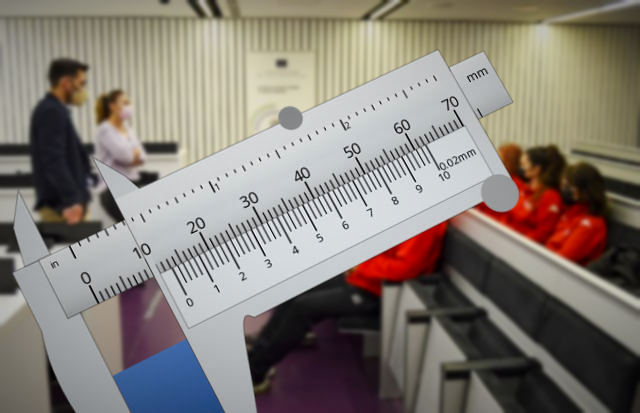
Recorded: 13.2 mm
